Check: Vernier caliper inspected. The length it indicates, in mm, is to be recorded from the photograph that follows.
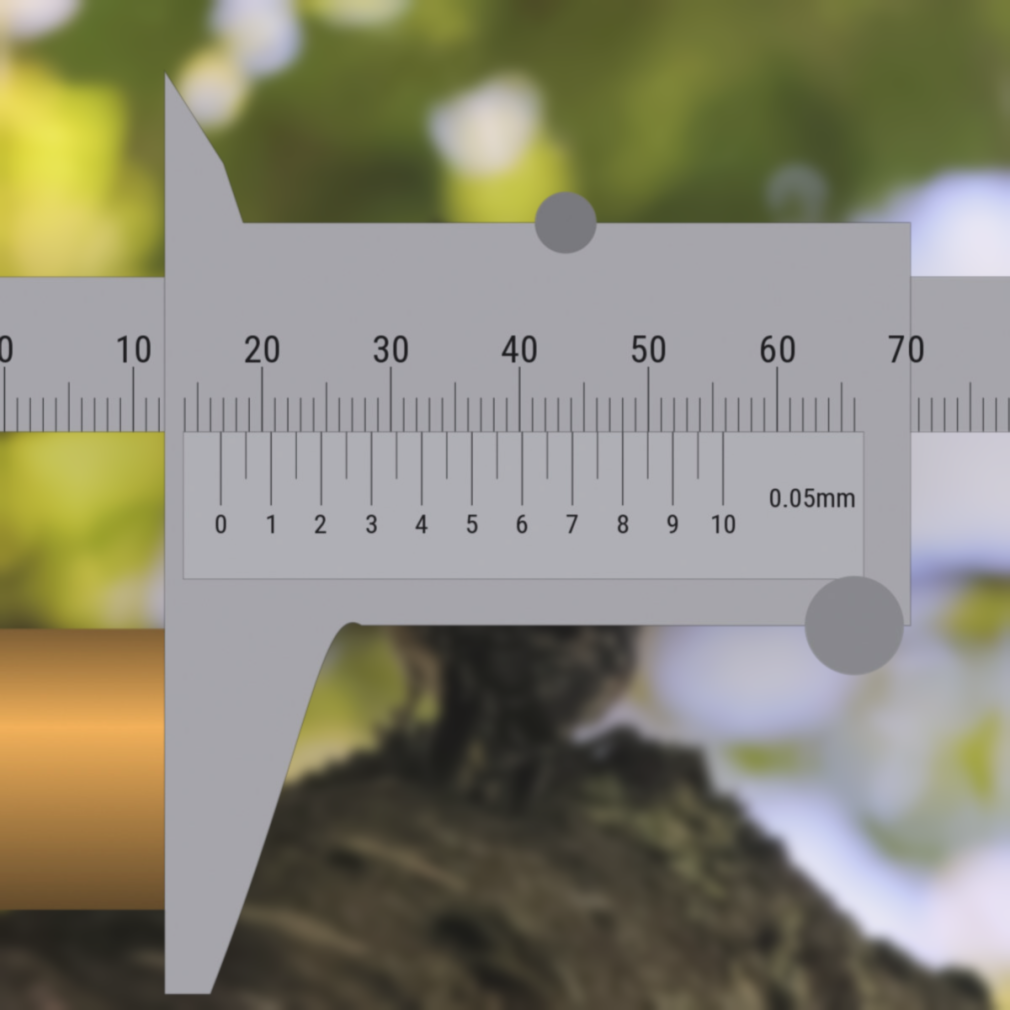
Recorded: 16.8 mm
